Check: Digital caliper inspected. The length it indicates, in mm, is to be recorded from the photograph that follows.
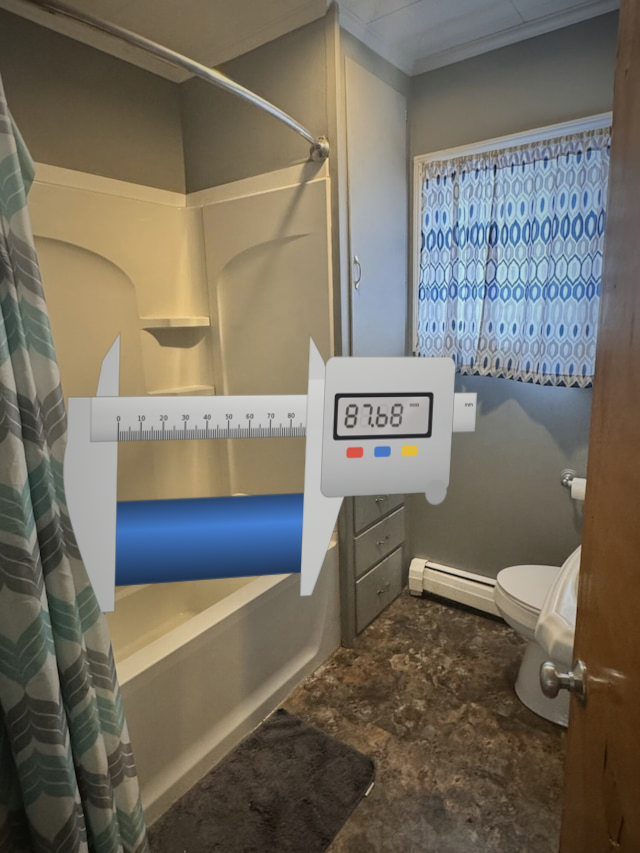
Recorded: 87.68 mm
